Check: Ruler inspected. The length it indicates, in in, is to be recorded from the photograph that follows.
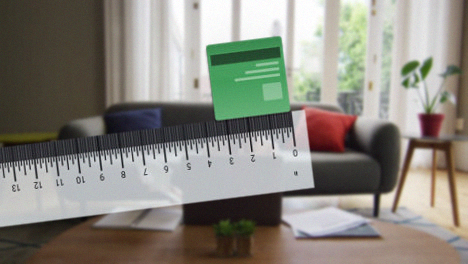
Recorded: 3.5 in
